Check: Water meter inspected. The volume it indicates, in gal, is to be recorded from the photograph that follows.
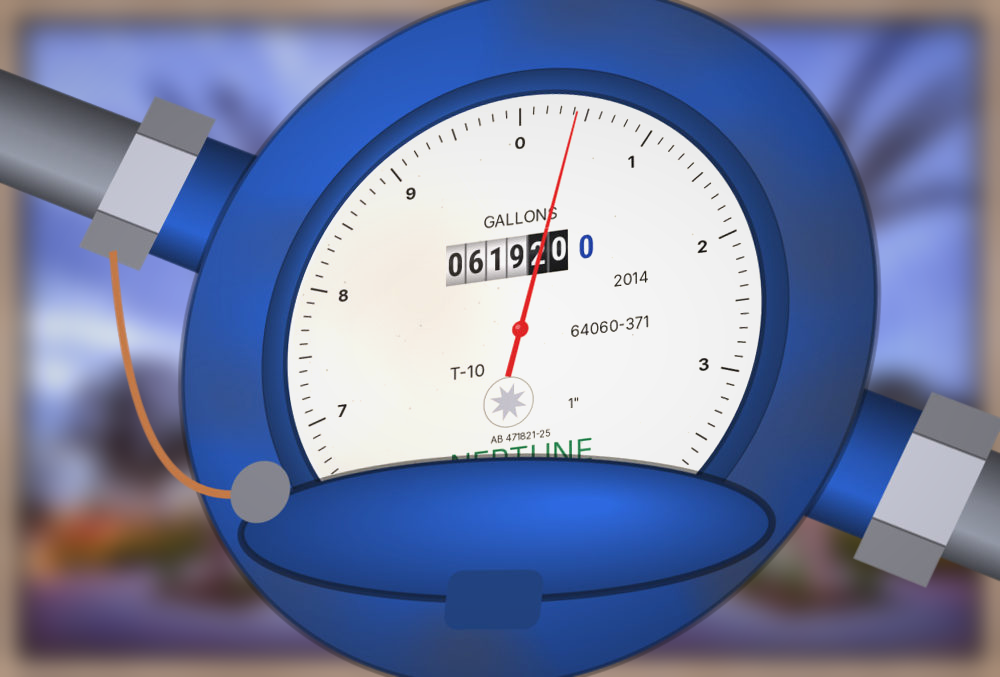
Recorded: 619200.4 gal
